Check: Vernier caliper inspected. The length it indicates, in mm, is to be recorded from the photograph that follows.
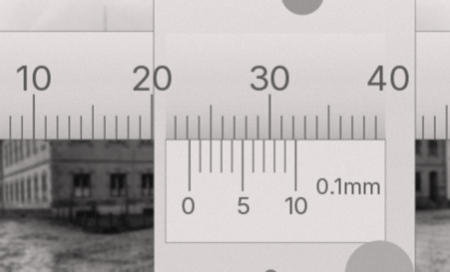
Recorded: 23.2 mm
